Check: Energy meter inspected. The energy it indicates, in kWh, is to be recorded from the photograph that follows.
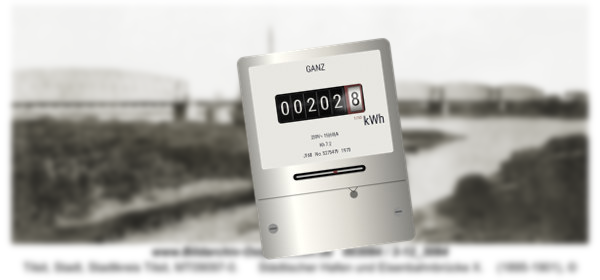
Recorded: 202.8 kWh
